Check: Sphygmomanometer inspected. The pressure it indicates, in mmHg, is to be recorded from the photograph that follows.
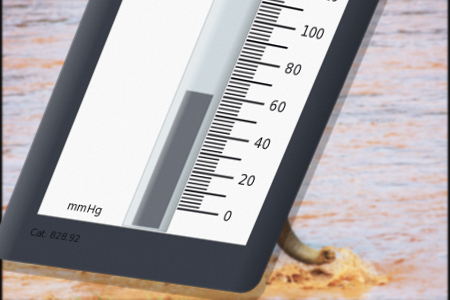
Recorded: 60 mmHg
